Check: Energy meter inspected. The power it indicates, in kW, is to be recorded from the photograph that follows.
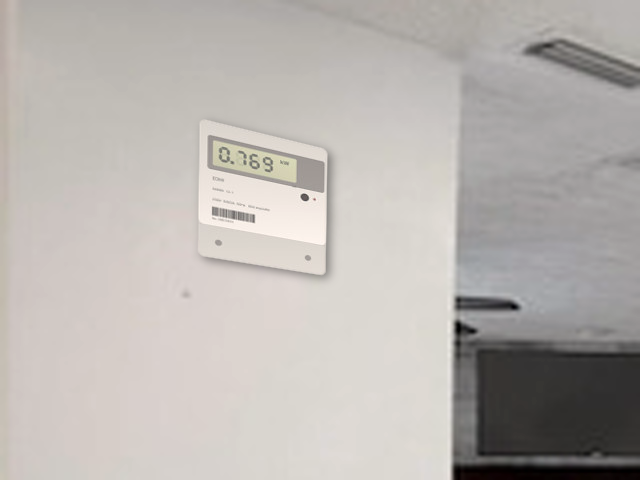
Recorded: 0.769 kW
